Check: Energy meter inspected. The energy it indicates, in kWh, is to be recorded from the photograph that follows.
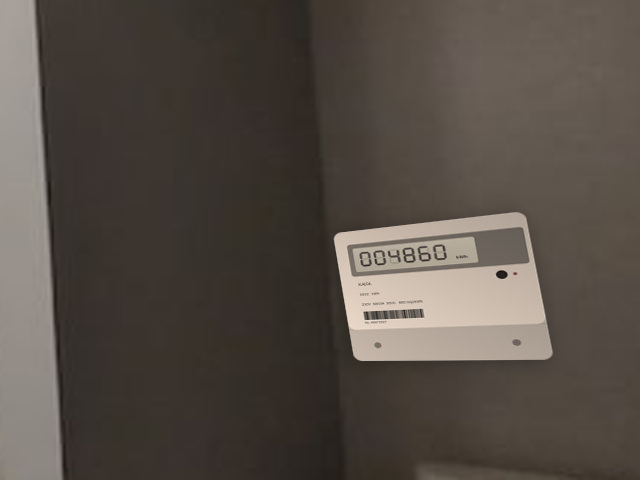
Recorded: 4860 kWh
